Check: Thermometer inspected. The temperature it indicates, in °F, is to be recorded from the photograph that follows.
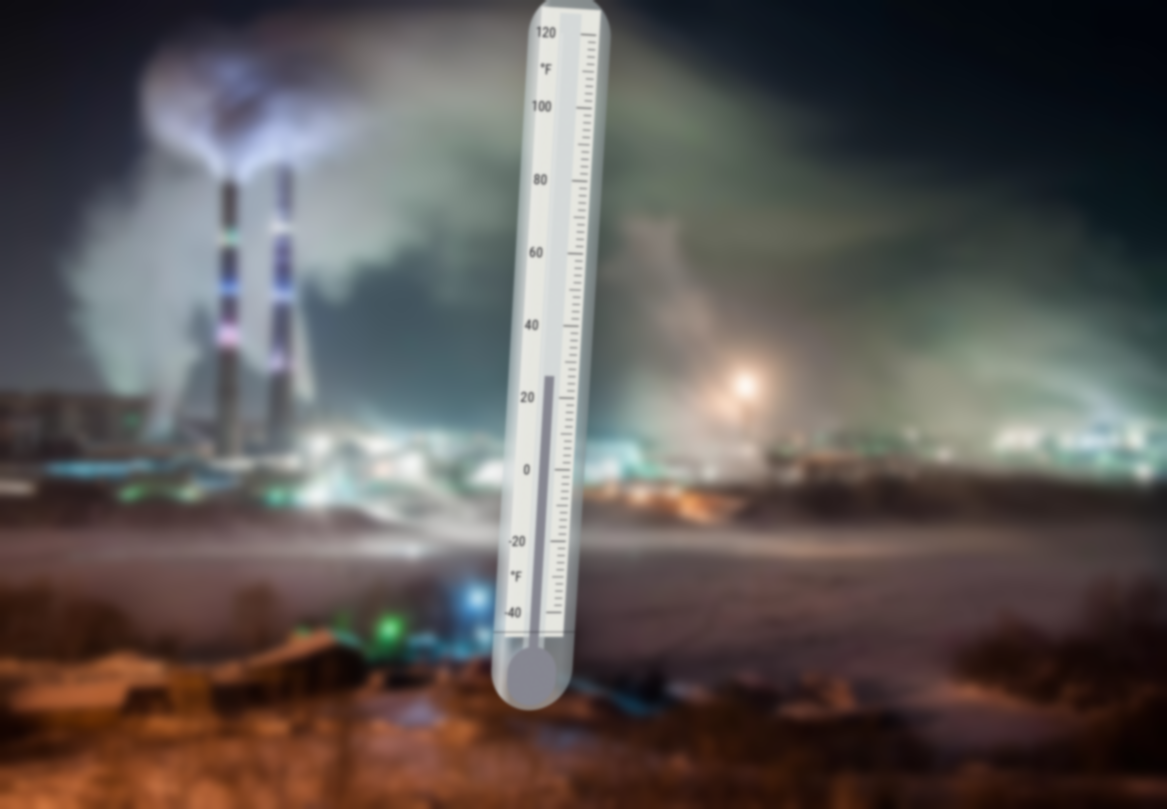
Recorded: 26 °F
